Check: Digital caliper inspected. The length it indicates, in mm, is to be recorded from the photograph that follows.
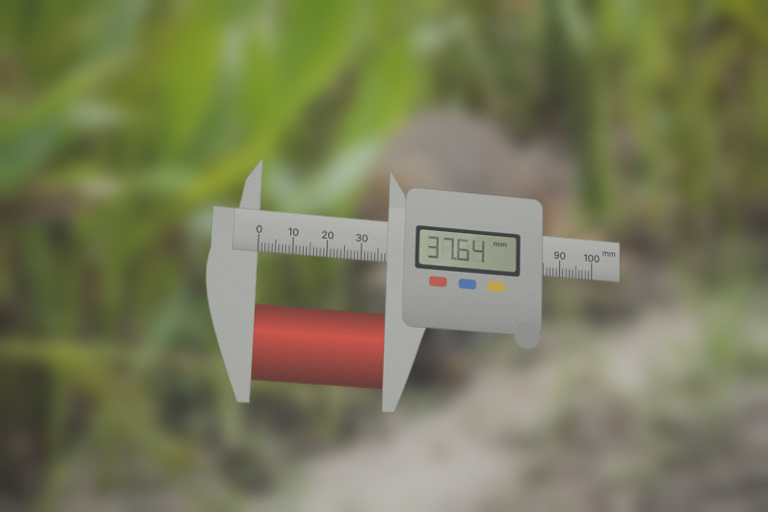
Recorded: 37.64 mm
